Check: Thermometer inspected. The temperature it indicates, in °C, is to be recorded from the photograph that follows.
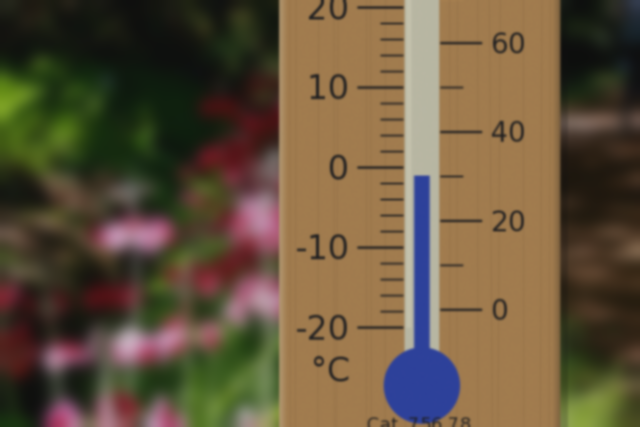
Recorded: -1 °C
